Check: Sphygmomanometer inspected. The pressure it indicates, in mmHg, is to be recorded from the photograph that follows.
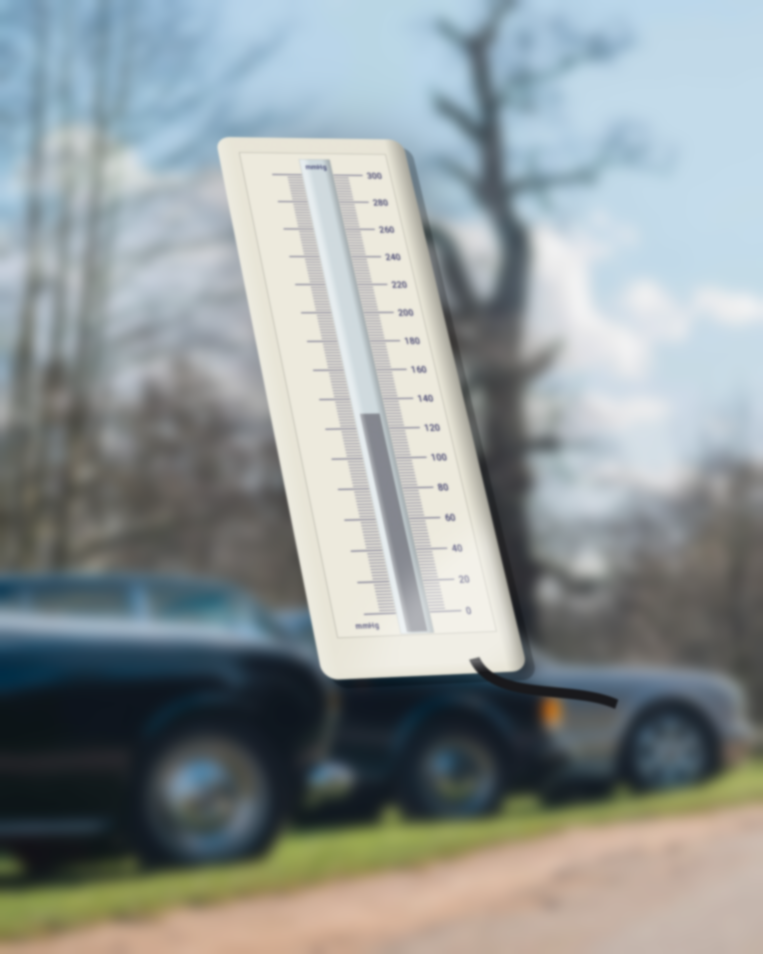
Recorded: 130 mmHg
